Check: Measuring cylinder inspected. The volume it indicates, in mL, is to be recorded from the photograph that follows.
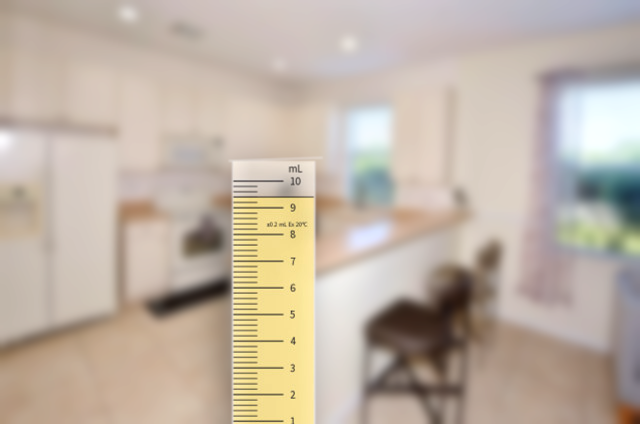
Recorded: 9.4 mL
